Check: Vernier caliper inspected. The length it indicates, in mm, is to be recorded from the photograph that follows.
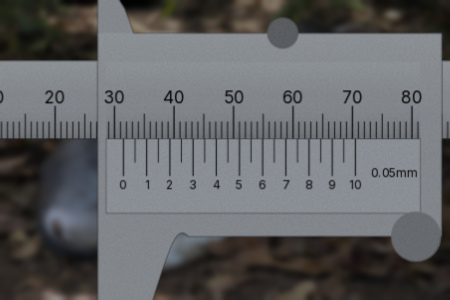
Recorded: 31.5 mm
